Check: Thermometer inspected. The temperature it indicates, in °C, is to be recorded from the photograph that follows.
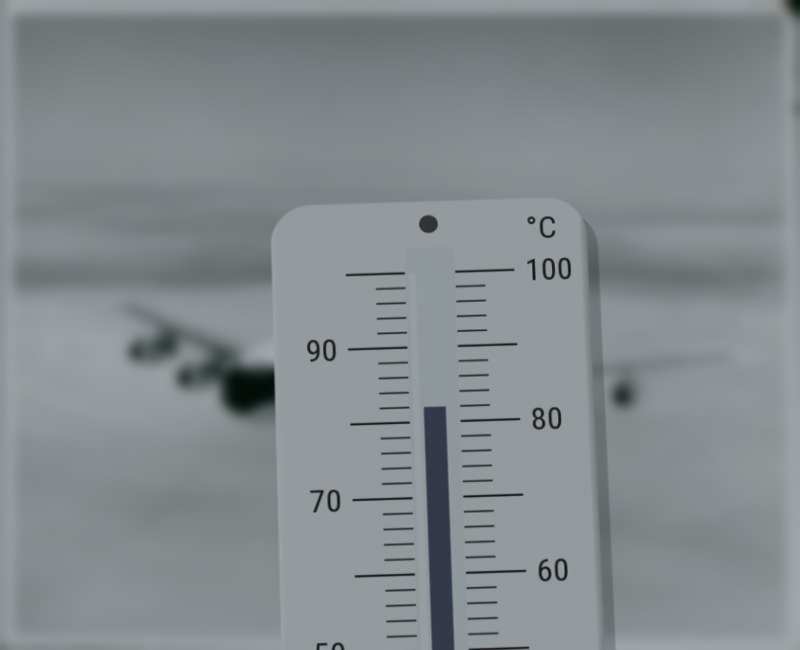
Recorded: 82 °C
